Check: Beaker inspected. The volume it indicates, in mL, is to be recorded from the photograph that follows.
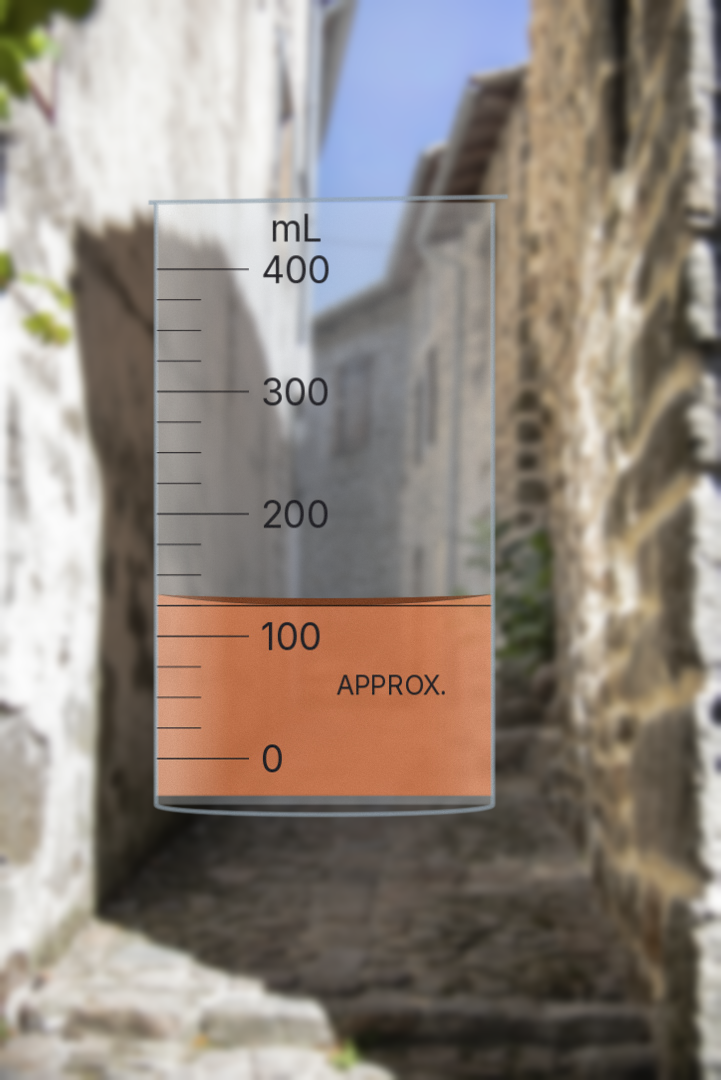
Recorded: 125 mL
